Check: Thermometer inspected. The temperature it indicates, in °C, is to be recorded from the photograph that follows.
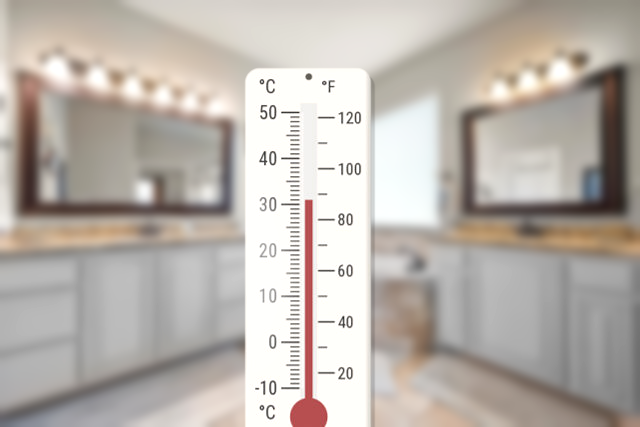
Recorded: 31 °C
